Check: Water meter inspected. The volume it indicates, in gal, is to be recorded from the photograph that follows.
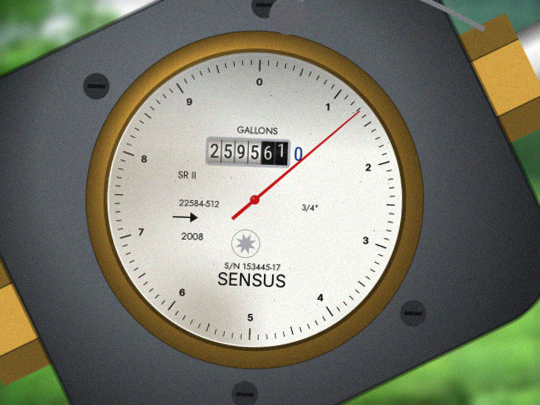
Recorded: 2595611.3 gal
